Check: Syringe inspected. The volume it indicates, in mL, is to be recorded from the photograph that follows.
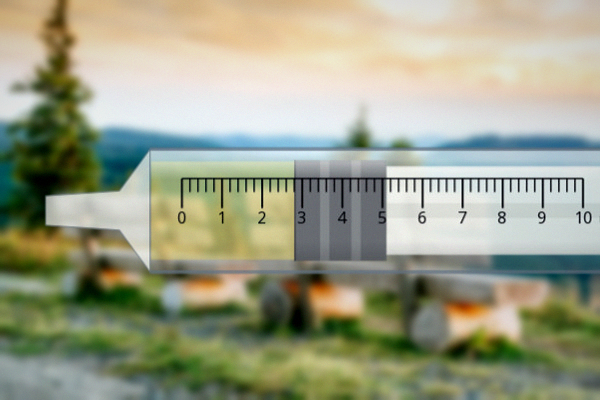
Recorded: 2.8 mL
